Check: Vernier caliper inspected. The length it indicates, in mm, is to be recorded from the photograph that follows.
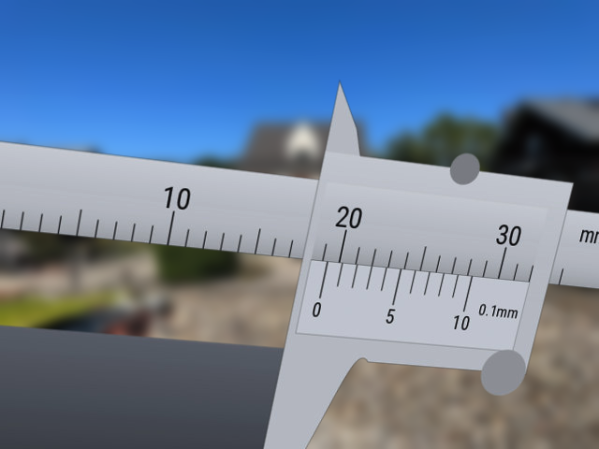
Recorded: 19.3 mm
